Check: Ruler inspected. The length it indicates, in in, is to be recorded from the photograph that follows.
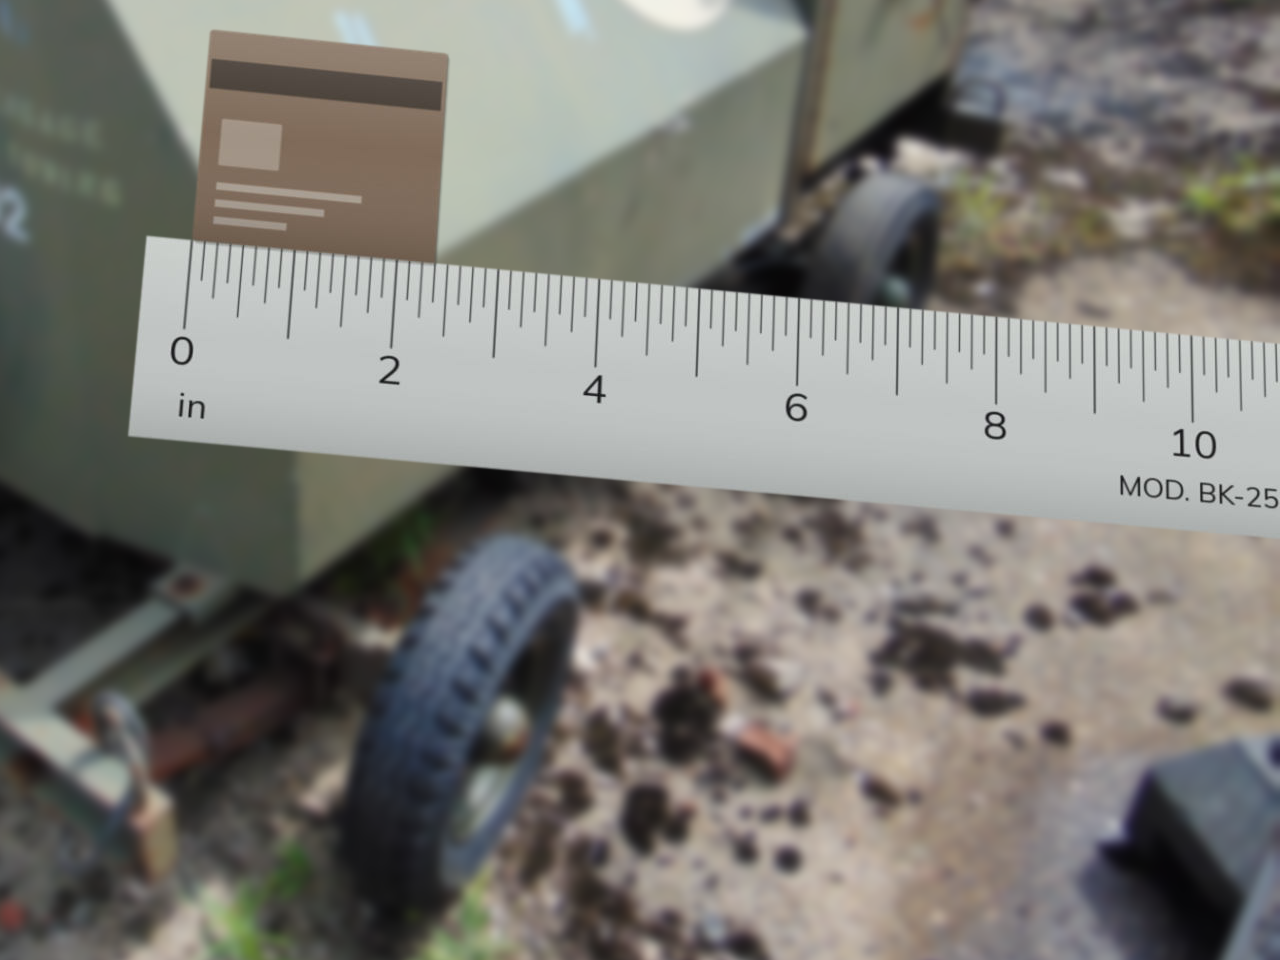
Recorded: 2.375 in
